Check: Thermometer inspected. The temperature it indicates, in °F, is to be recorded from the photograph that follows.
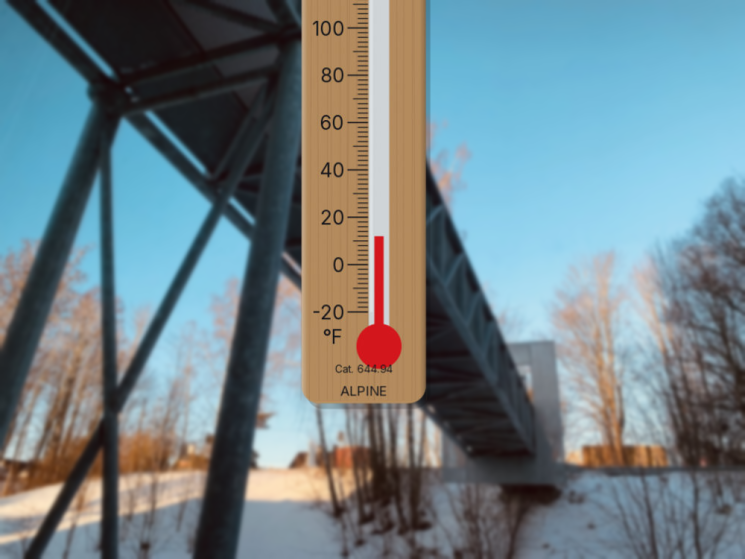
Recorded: 12 °F
